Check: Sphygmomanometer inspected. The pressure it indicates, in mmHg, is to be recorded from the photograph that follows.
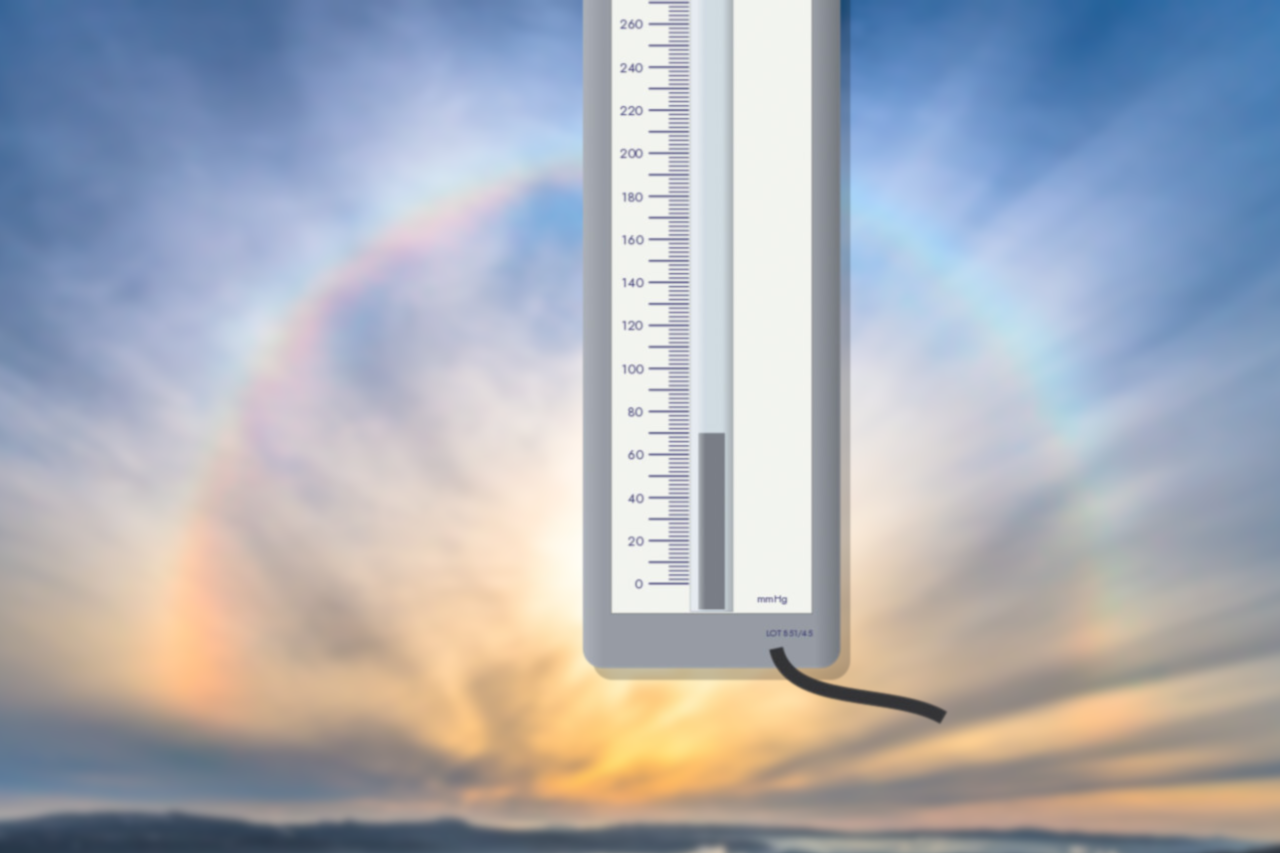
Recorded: 70 mmHg
